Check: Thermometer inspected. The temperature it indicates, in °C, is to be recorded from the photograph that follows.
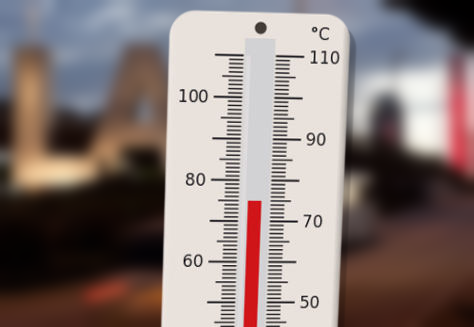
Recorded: 75 °C
